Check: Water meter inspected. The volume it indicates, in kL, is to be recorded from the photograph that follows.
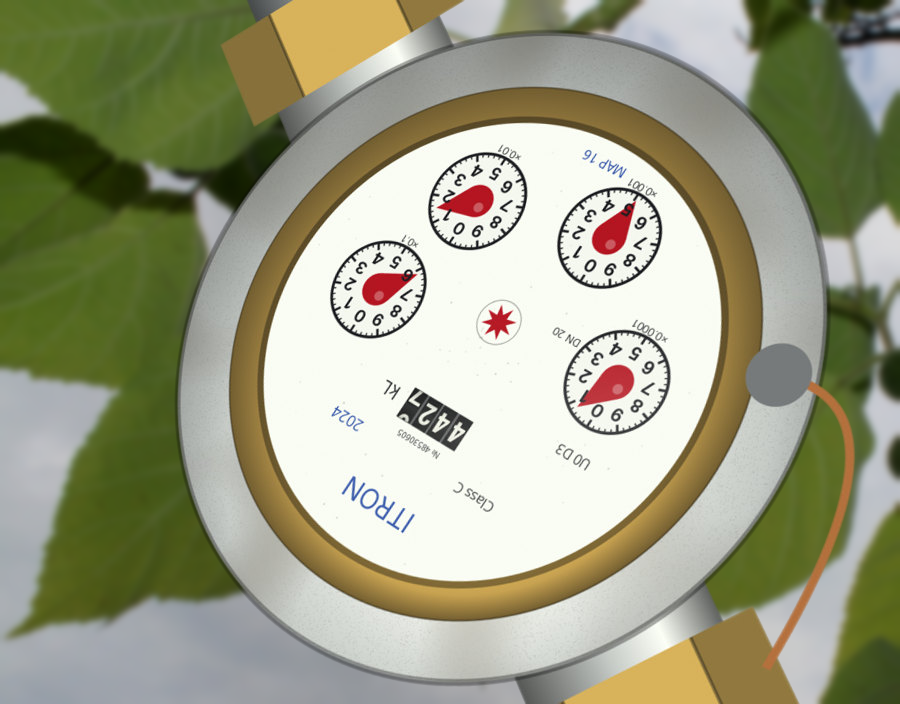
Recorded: 4426.6150 kL
